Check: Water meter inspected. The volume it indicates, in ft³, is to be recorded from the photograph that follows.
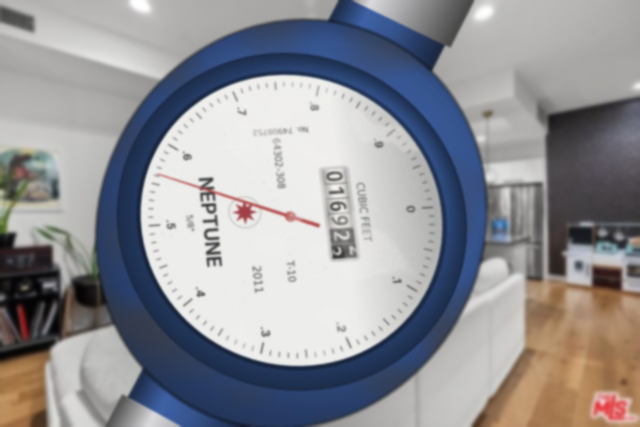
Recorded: 16922.56 ft³
